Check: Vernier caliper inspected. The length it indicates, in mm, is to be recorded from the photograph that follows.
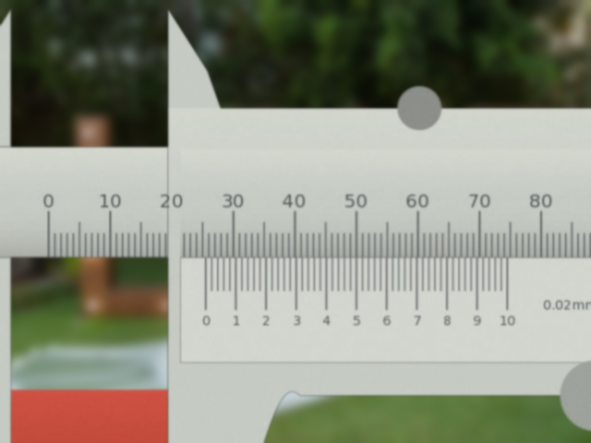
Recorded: 25.5 mm
